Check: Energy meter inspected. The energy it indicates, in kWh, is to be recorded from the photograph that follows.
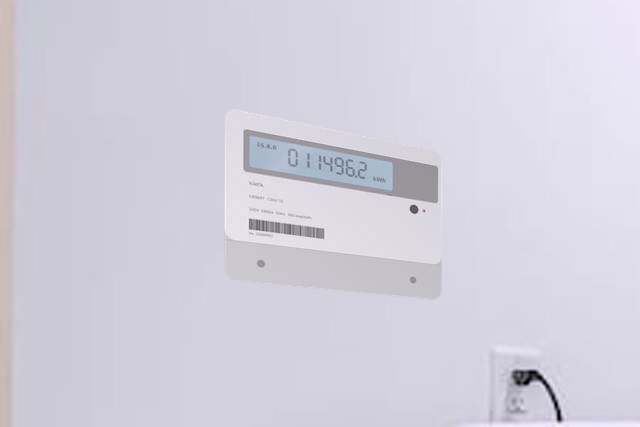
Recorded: 11496.2 kWh
